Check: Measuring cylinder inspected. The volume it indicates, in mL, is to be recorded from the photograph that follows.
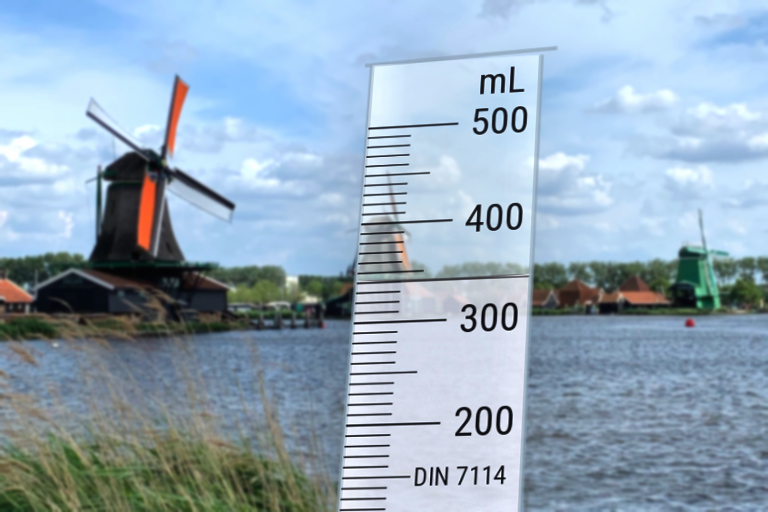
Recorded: 340 mL
